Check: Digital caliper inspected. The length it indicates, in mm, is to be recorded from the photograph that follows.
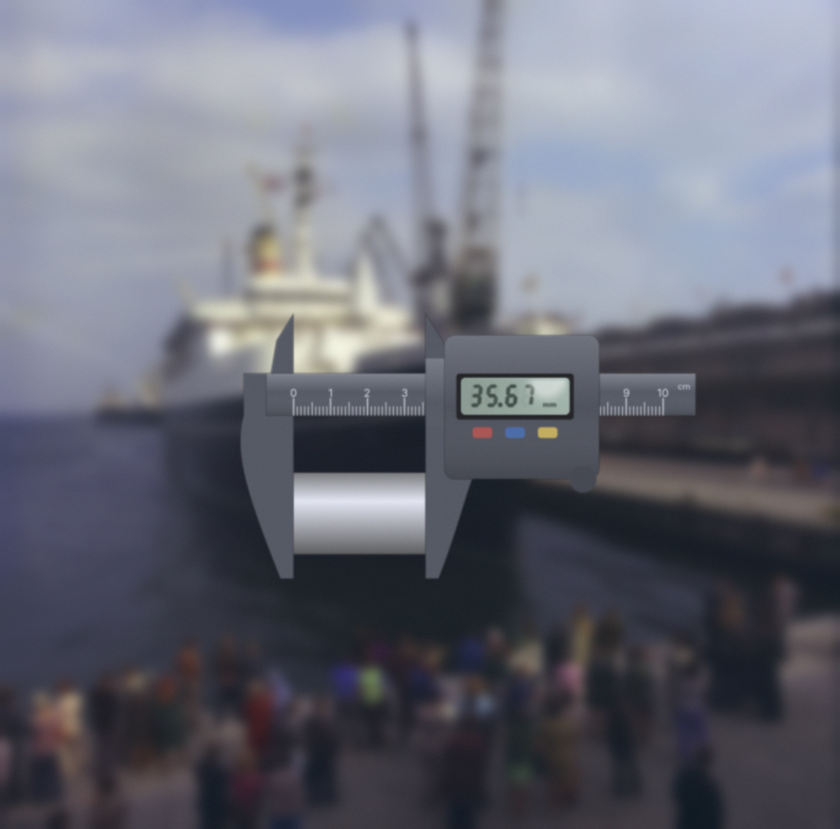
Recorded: 35.67 mm
